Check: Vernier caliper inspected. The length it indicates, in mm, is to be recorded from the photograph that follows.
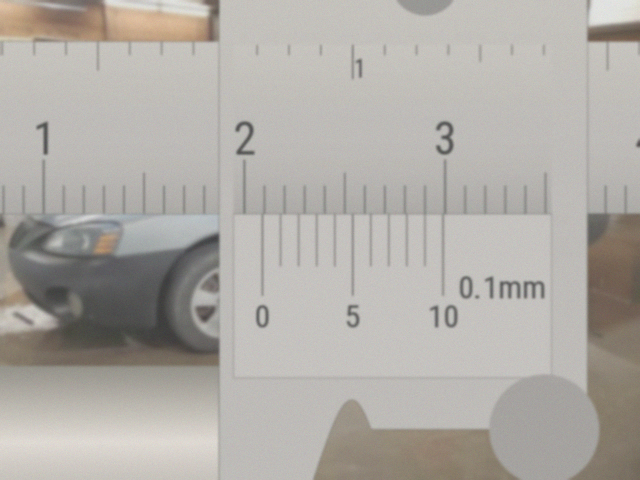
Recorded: 20.9 mm
